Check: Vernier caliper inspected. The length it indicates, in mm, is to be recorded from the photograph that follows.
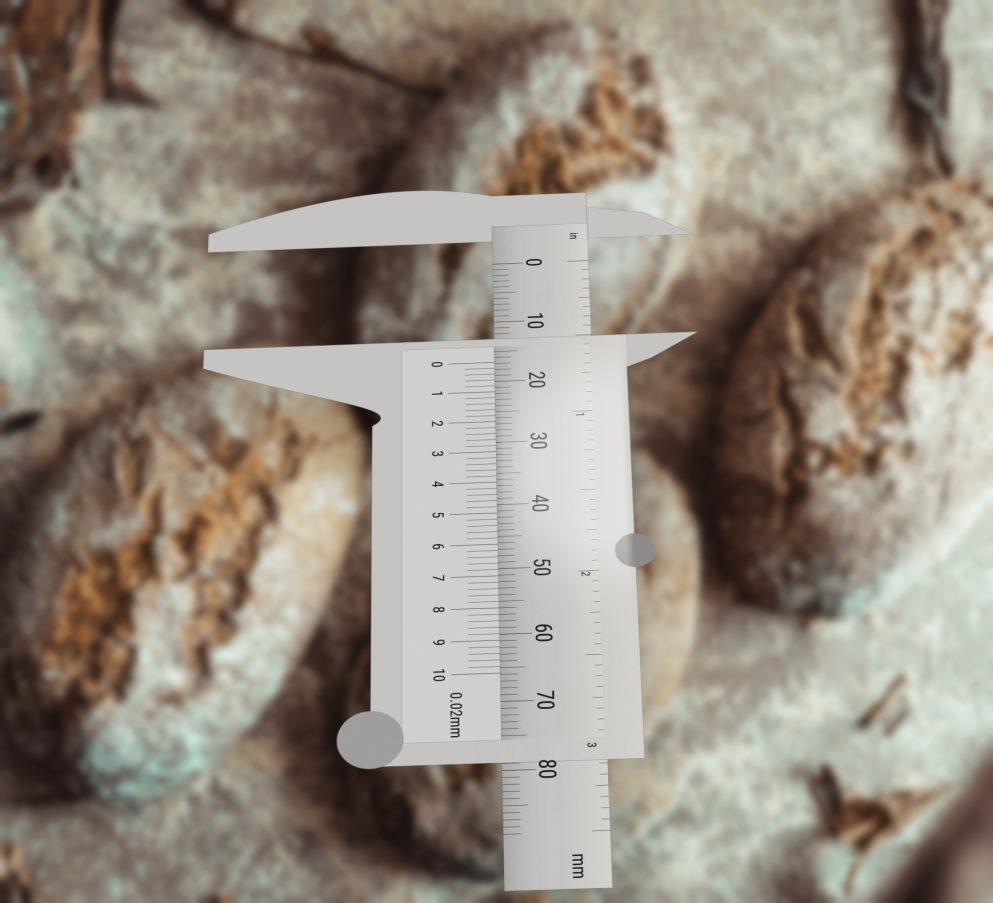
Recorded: 16.8 mm
